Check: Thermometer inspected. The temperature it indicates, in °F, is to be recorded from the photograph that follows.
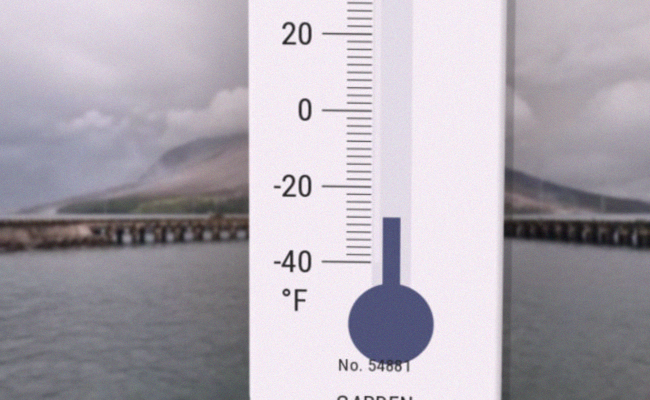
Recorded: -28 °F
